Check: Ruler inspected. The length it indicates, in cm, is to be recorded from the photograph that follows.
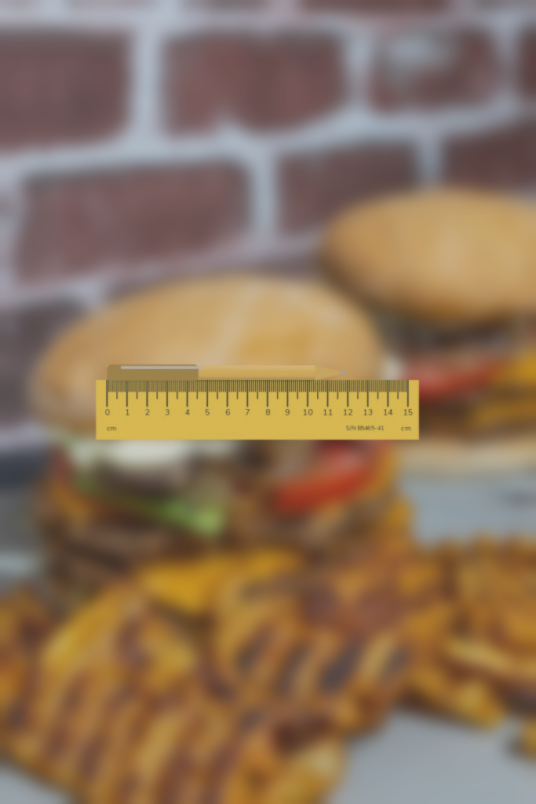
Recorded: 12 cm
